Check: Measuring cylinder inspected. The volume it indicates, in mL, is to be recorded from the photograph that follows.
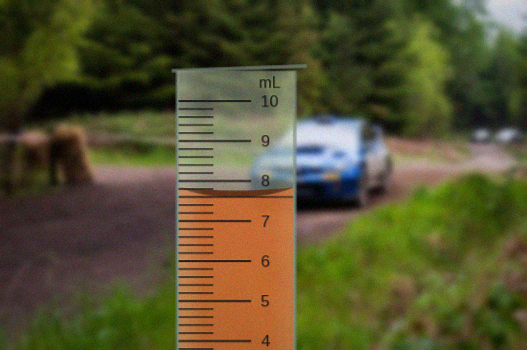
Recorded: 7.6 mL
